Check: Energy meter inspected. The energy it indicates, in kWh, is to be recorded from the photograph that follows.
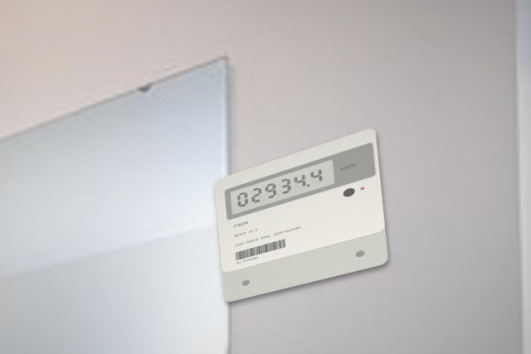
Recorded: 2934.4 kWh
